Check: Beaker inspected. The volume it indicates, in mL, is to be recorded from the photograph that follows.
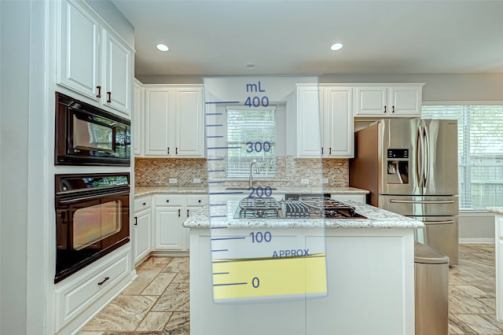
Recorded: 50 mL
